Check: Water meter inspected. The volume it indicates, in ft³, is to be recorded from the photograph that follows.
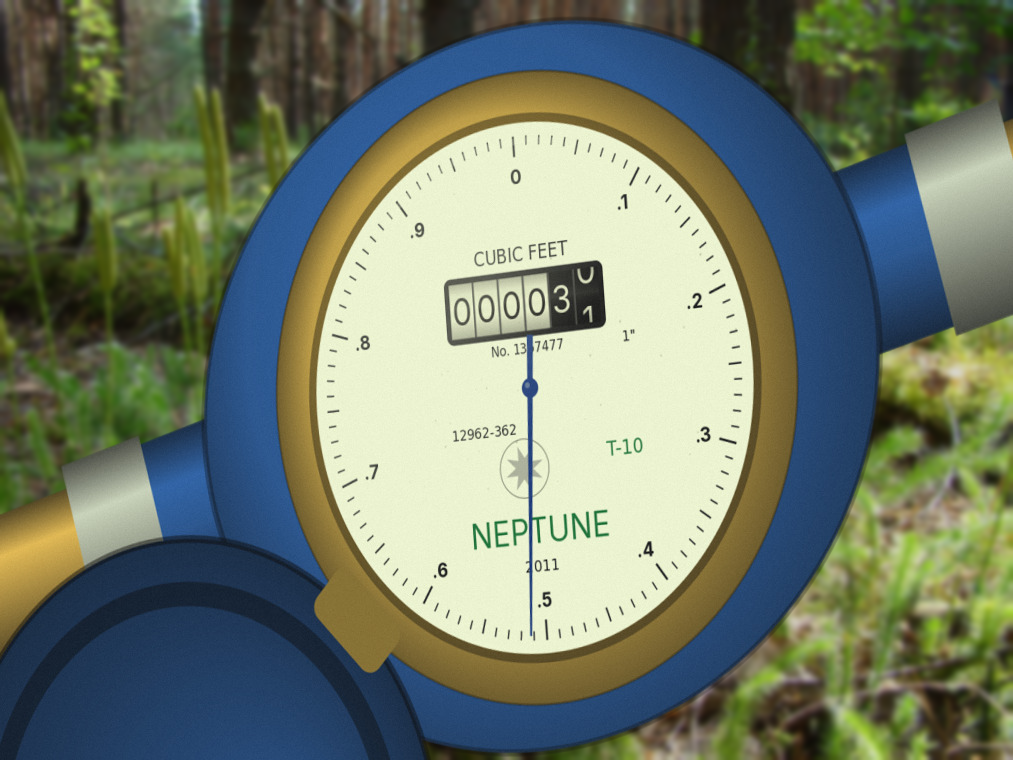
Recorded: 30.51 ft³
